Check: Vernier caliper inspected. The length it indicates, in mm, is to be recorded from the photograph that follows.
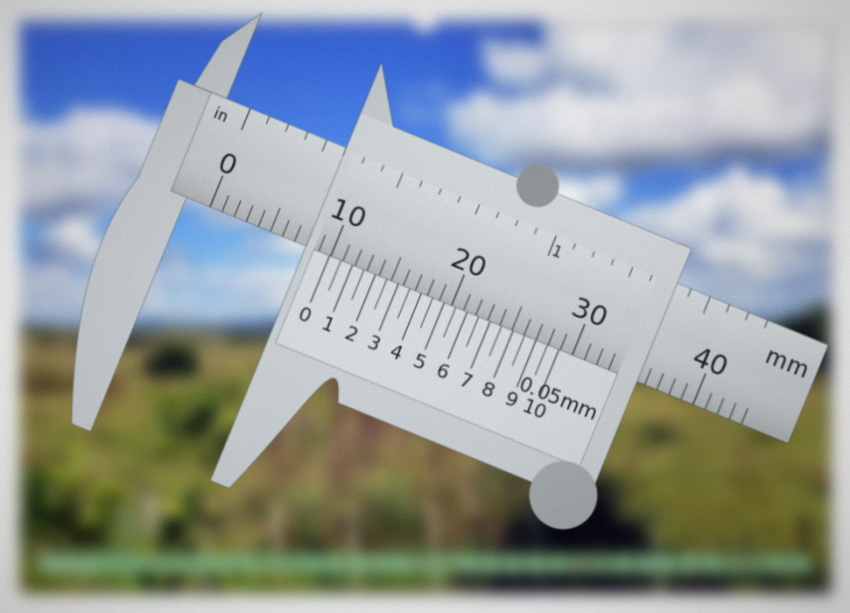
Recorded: 9.9 mm
